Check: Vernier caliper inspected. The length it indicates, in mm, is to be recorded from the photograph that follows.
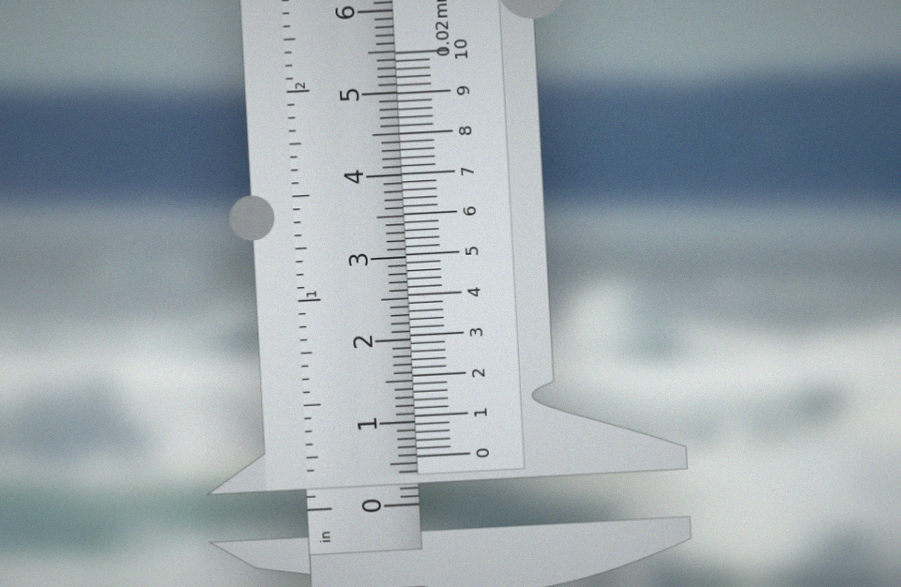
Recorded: 5.8 mm
